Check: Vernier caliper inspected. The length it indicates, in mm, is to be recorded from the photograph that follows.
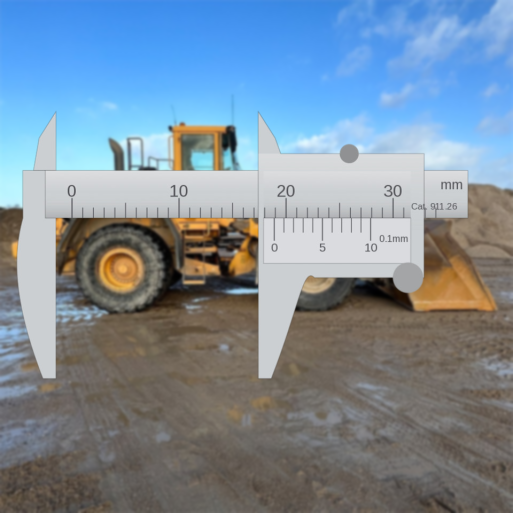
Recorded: 18.9 mm
